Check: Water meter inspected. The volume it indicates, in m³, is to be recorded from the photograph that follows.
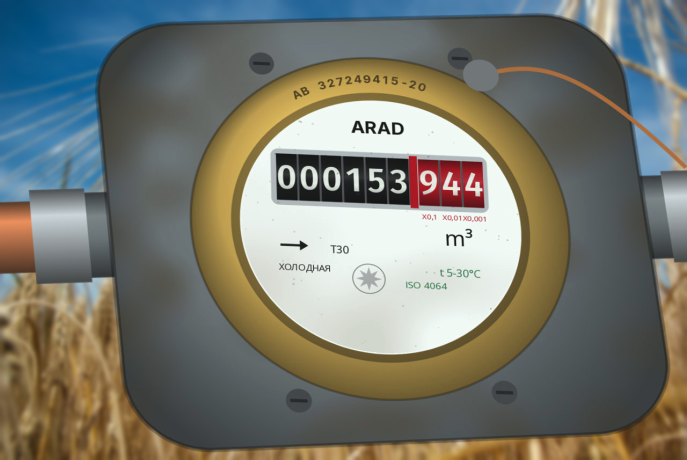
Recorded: 153.944 m³
